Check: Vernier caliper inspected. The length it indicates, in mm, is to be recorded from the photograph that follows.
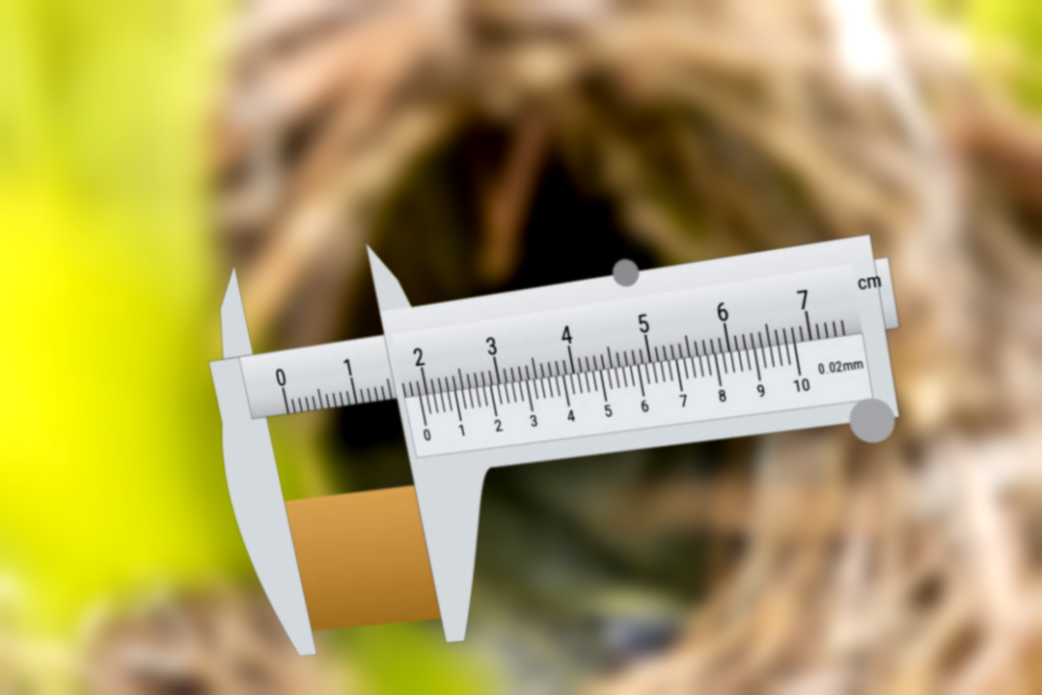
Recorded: 19.0 mm
